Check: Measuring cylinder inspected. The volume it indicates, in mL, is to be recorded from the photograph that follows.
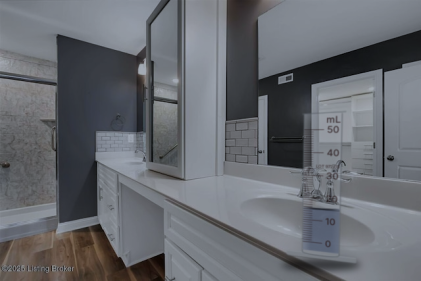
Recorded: 15 mL
